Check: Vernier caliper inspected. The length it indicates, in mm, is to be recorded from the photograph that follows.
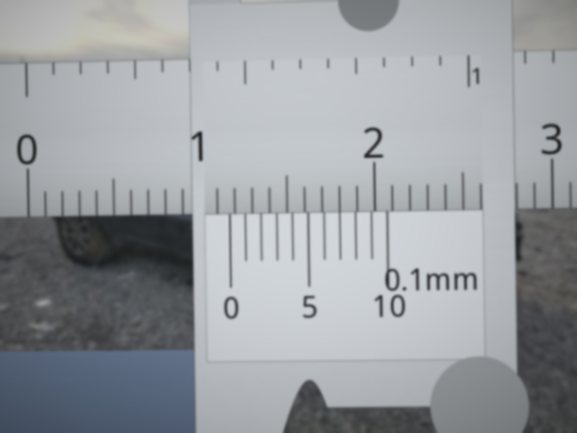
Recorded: 11.7 mm
